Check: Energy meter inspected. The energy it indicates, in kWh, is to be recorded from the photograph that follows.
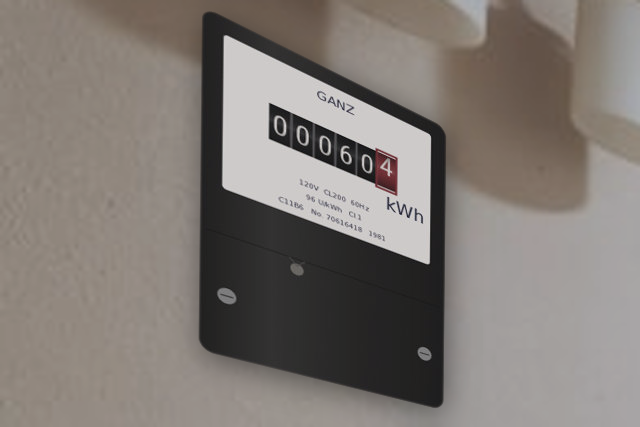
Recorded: 60.4 kWh
